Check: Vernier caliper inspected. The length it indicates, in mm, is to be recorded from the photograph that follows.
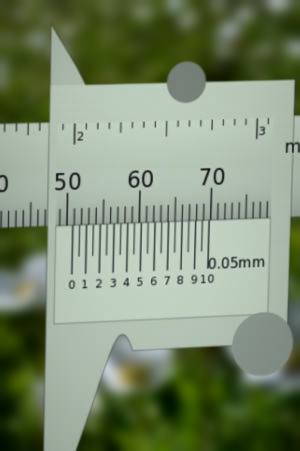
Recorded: 50.8 mm
